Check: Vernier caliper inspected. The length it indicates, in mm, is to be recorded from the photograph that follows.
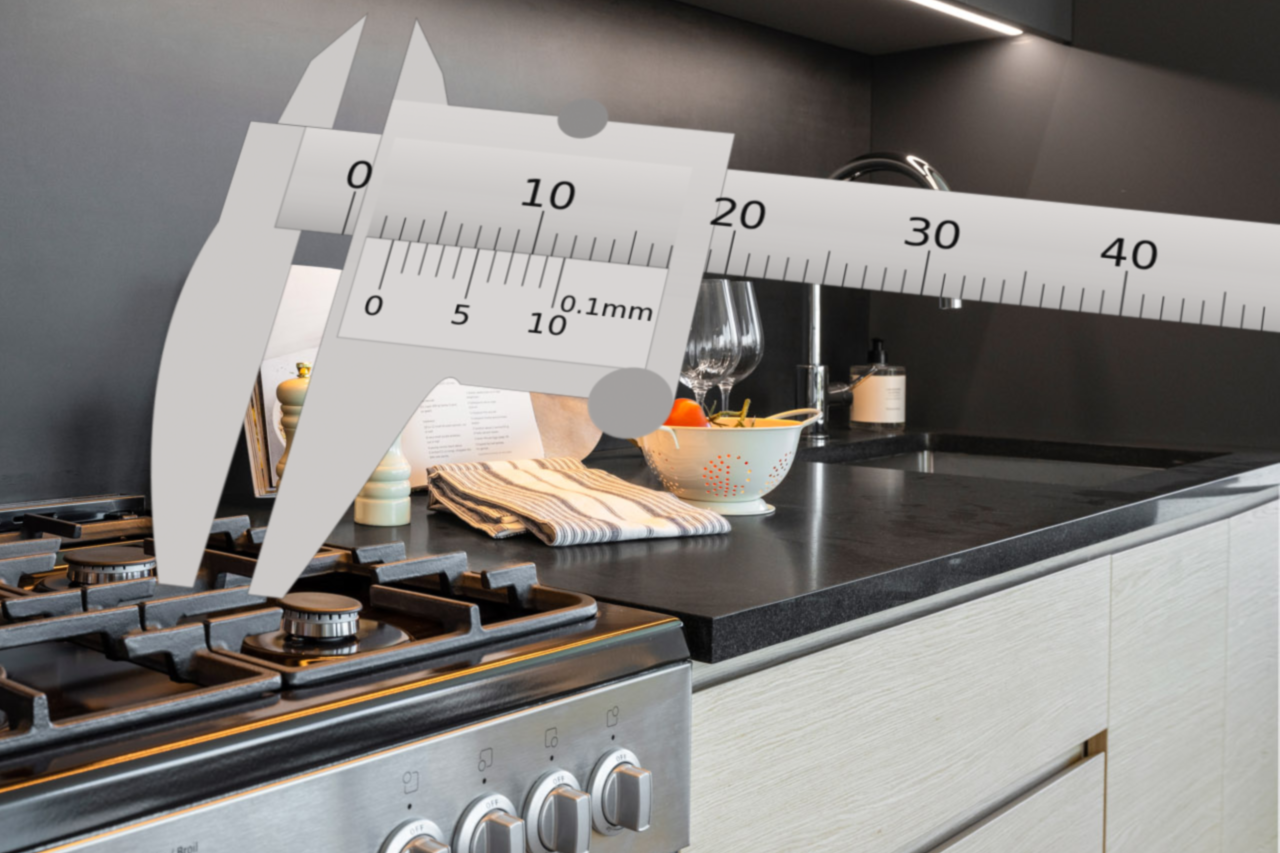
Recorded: 2.7 mm
